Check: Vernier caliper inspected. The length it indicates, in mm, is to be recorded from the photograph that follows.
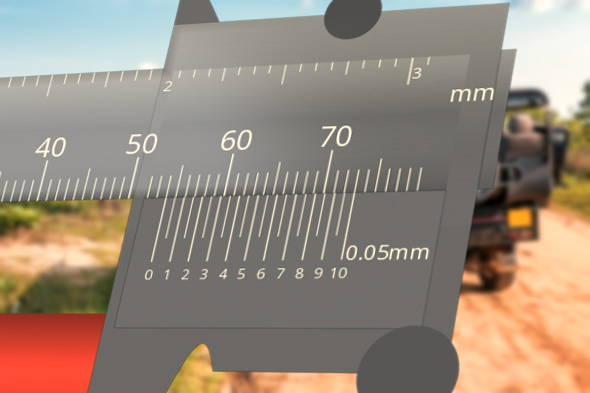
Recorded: 54.0 mm
